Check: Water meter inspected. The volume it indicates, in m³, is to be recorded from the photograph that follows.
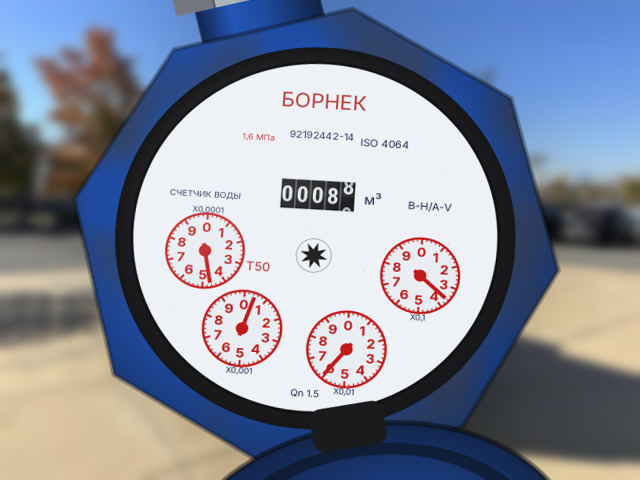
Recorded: 88.3604 m³
